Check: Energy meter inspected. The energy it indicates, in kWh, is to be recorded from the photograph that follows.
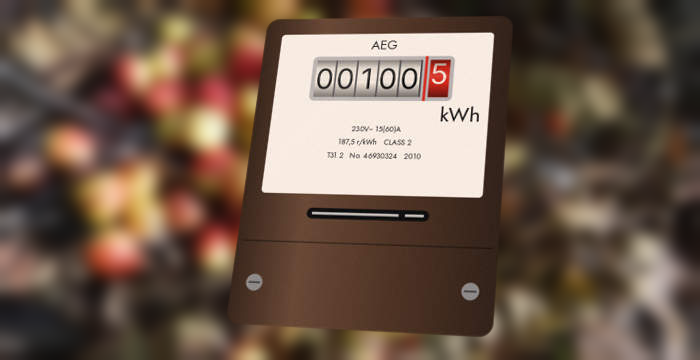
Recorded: 100.5 kWh
